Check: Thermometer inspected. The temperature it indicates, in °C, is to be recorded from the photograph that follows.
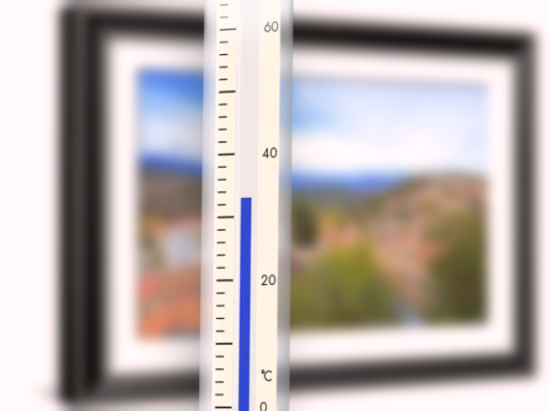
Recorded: 33 °C
